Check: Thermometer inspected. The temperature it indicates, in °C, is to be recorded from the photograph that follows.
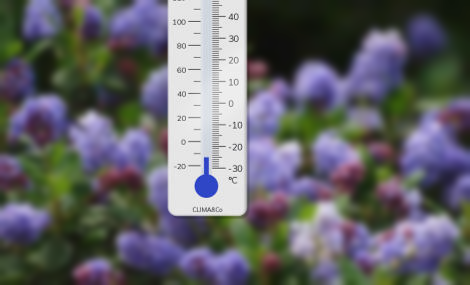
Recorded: -25 °C
